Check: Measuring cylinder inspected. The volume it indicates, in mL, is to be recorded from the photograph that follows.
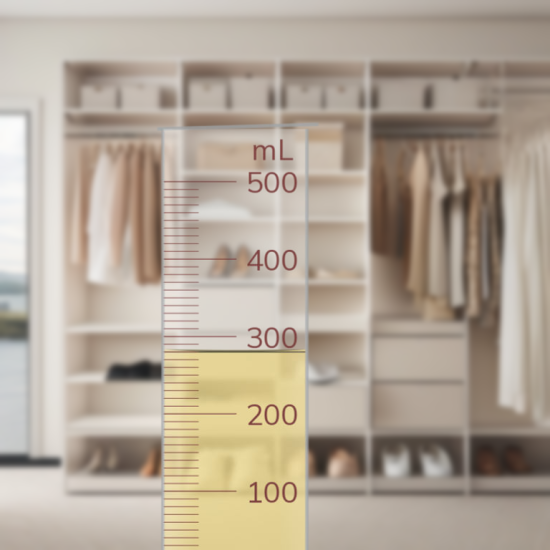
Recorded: 280 mL
